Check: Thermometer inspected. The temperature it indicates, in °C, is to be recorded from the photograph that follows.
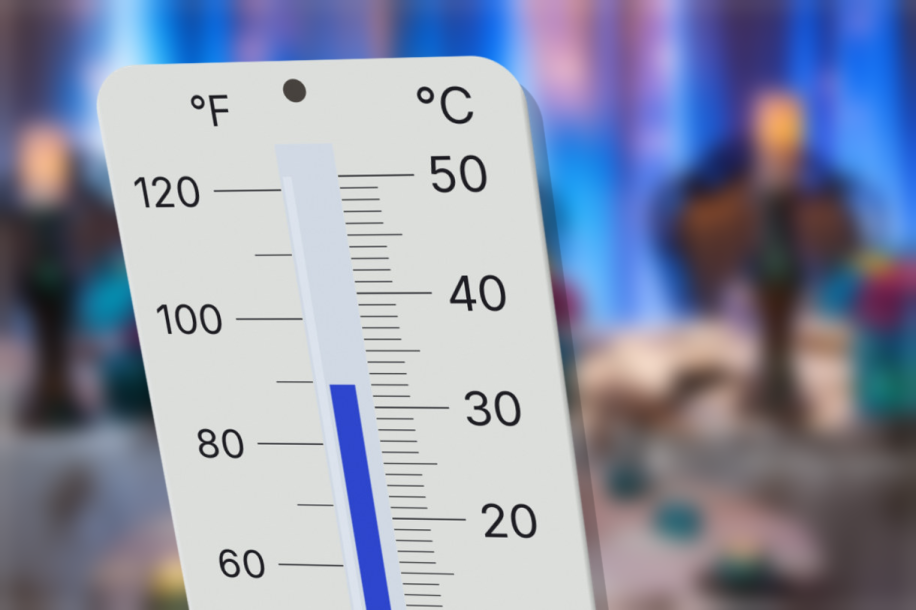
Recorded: 32 °C
